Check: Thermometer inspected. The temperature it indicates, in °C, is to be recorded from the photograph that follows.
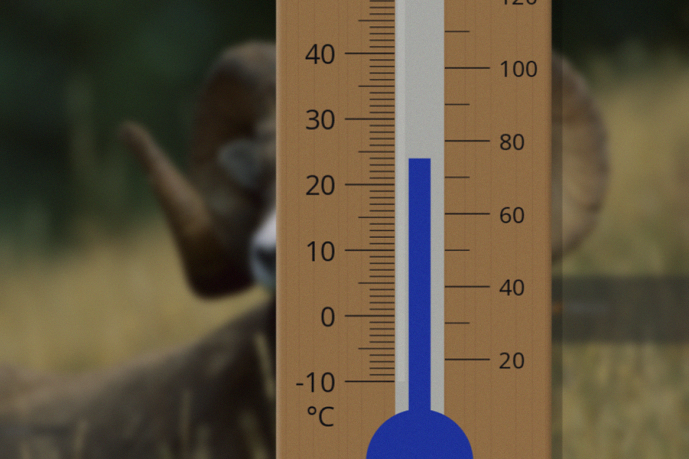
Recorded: 24 °C
